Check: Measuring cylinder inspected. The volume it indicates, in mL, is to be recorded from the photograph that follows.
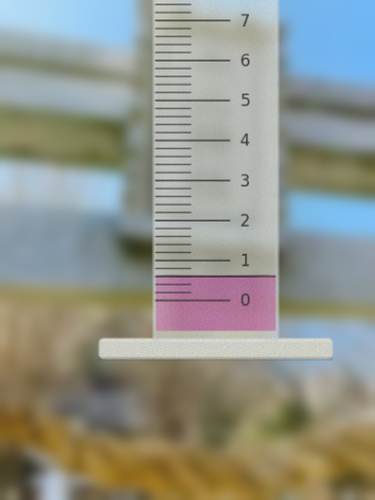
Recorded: 0.6 mL
